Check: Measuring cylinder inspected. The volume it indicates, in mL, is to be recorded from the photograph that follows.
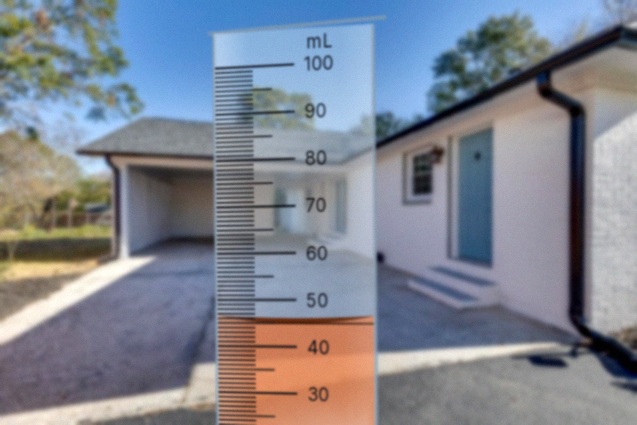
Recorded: 45 mL
